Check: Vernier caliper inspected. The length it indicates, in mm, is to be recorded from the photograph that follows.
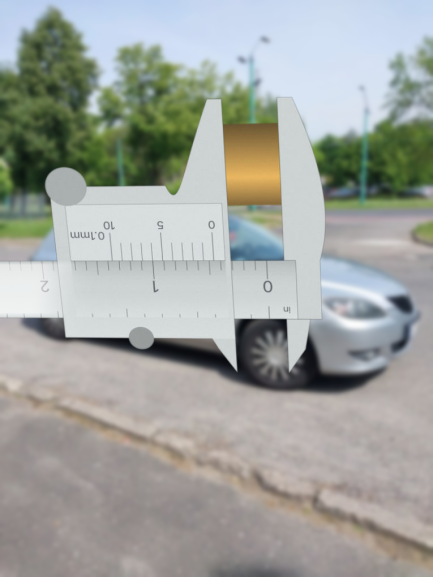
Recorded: 4.6 mm
